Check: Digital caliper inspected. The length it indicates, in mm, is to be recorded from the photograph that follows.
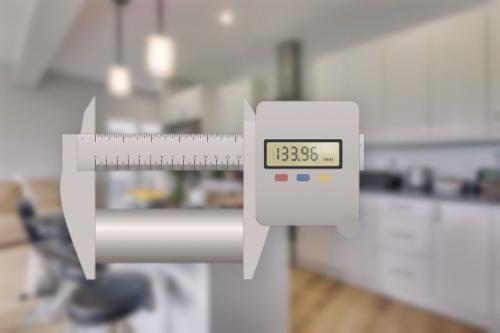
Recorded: 133.96 mm
